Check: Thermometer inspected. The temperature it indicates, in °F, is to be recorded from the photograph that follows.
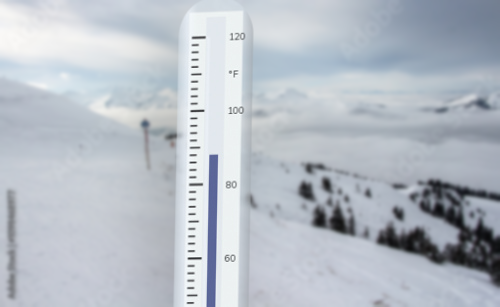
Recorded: 88 °F
